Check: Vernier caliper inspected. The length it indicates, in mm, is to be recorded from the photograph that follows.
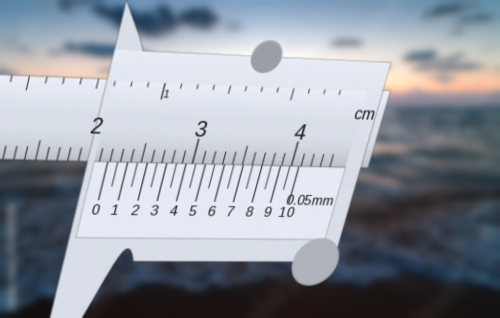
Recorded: 21.8 mm
